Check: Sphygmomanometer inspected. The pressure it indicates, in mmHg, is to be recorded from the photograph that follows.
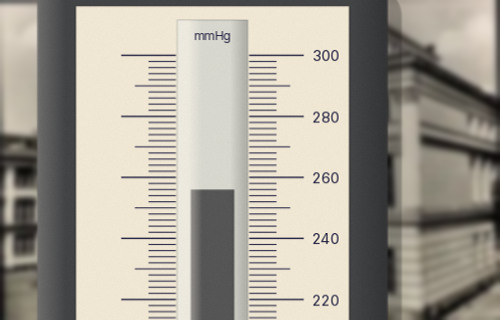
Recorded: 256 mmHg
